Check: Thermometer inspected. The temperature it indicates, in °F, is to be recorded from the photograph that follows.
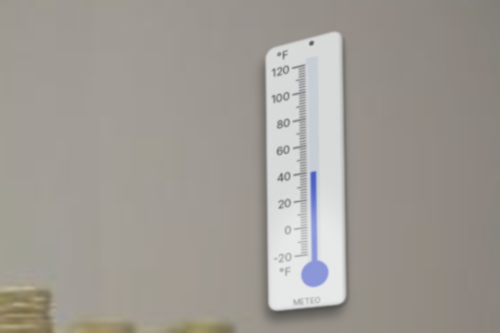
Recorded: 40 °F
